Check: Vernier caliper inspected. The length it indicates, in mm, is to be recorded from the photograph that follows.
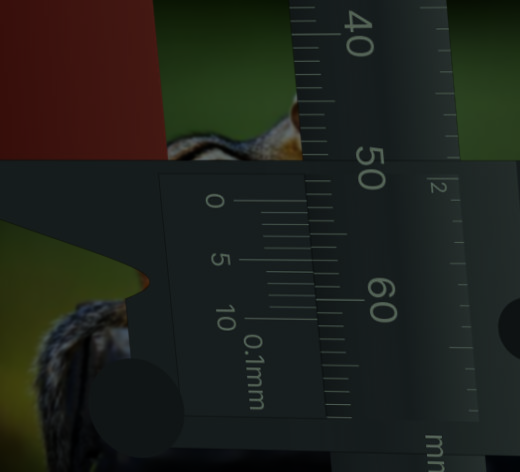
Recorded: 52.5 mm
